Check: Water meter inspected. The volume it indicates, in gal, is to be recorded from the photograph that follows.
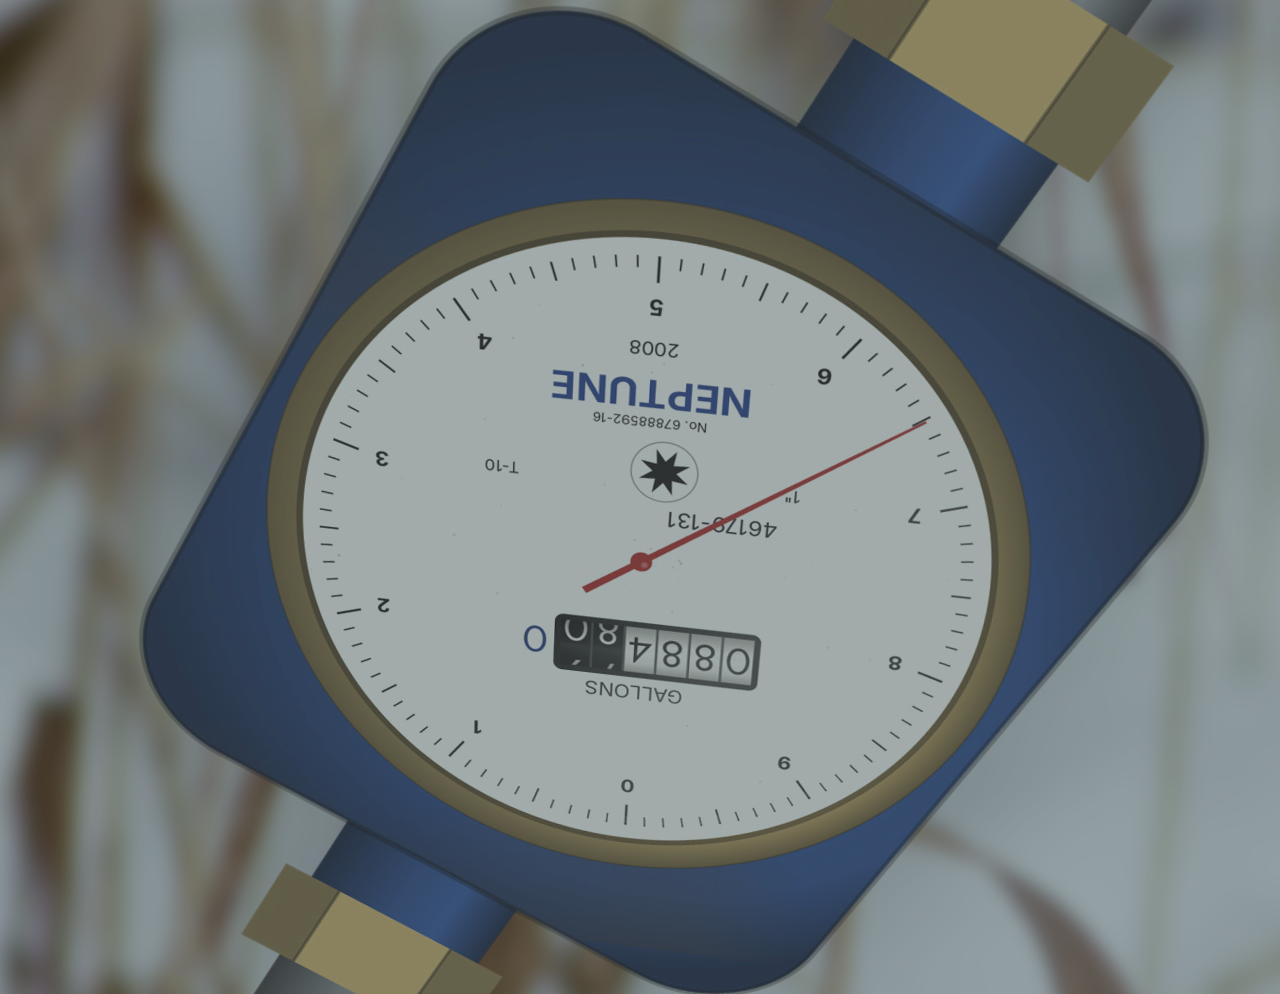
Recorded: 884796.5 gal
